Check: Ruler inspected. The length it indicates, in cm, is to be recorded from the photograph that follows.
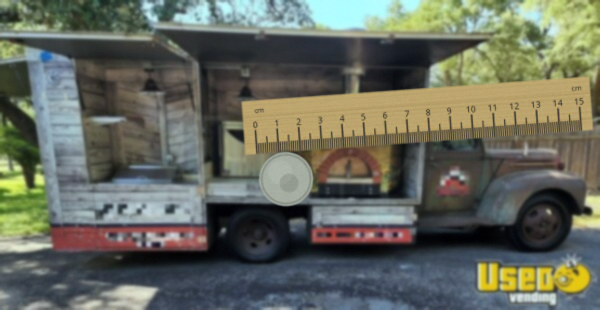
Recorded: 2.5 cm
